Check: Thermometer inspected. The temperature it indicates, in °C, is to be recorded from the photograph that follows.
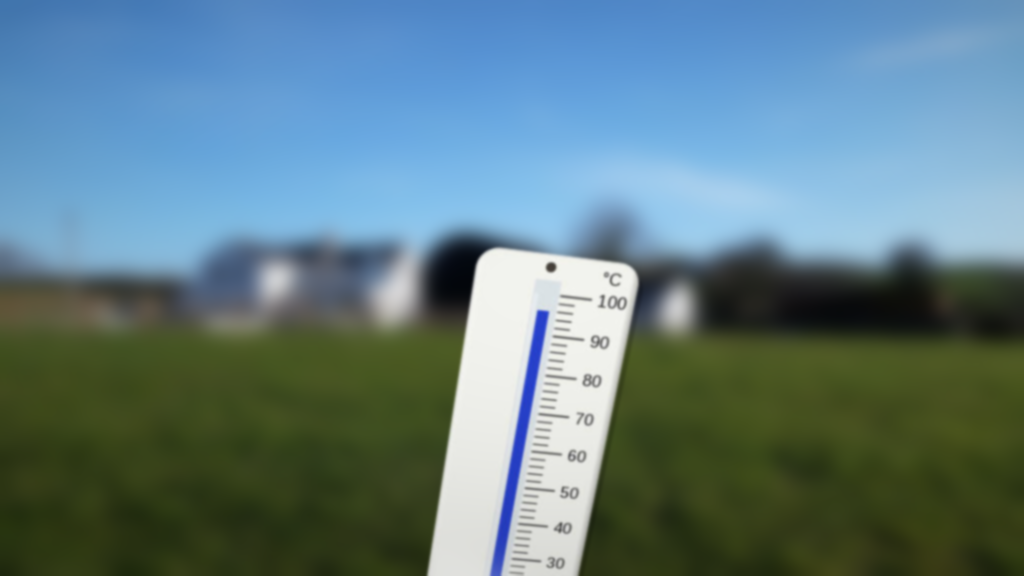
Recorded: 96 °C
